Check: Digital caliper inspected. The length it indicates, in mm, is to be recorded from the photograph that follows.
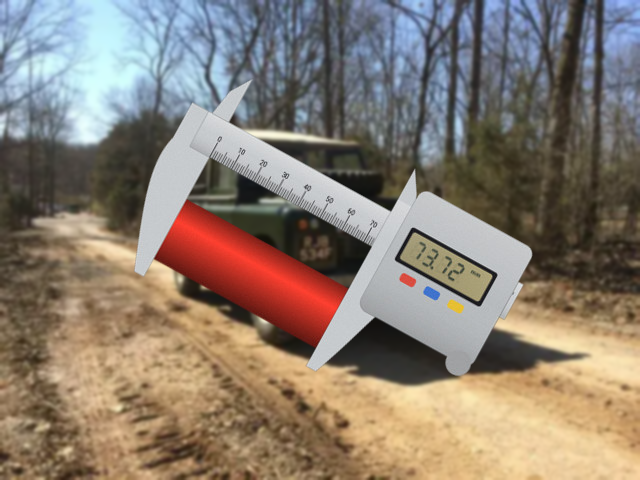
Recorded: 73.72 mm
